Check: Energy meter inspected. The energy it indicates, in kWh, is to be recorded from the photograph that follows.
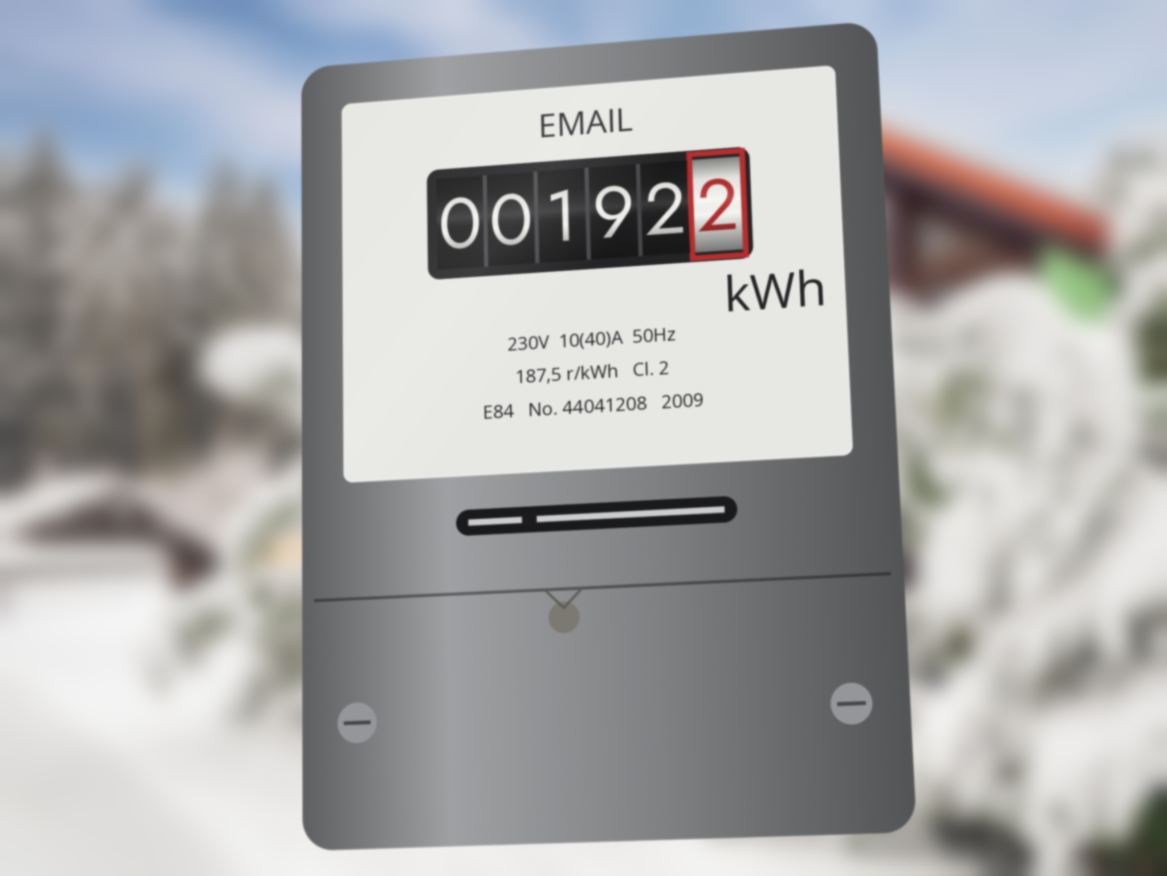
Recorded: 192.2 kWh
